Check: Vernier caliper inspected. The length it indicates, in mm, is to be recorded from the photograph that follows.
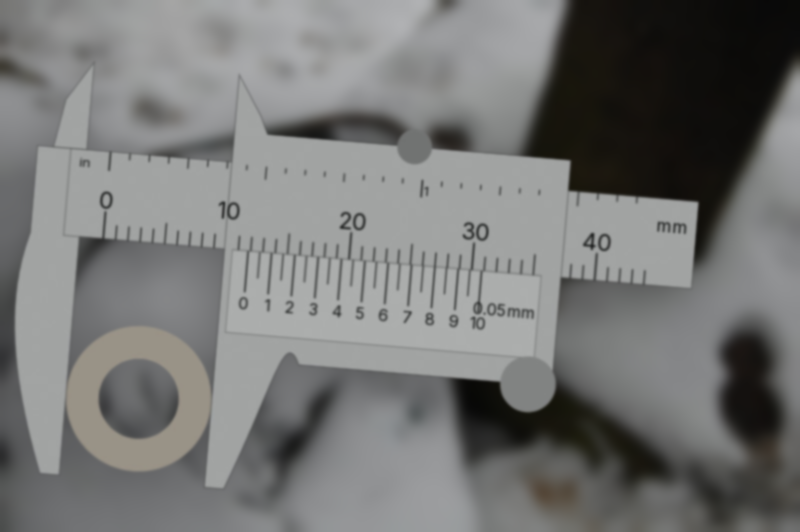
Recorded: 11.8 mm
